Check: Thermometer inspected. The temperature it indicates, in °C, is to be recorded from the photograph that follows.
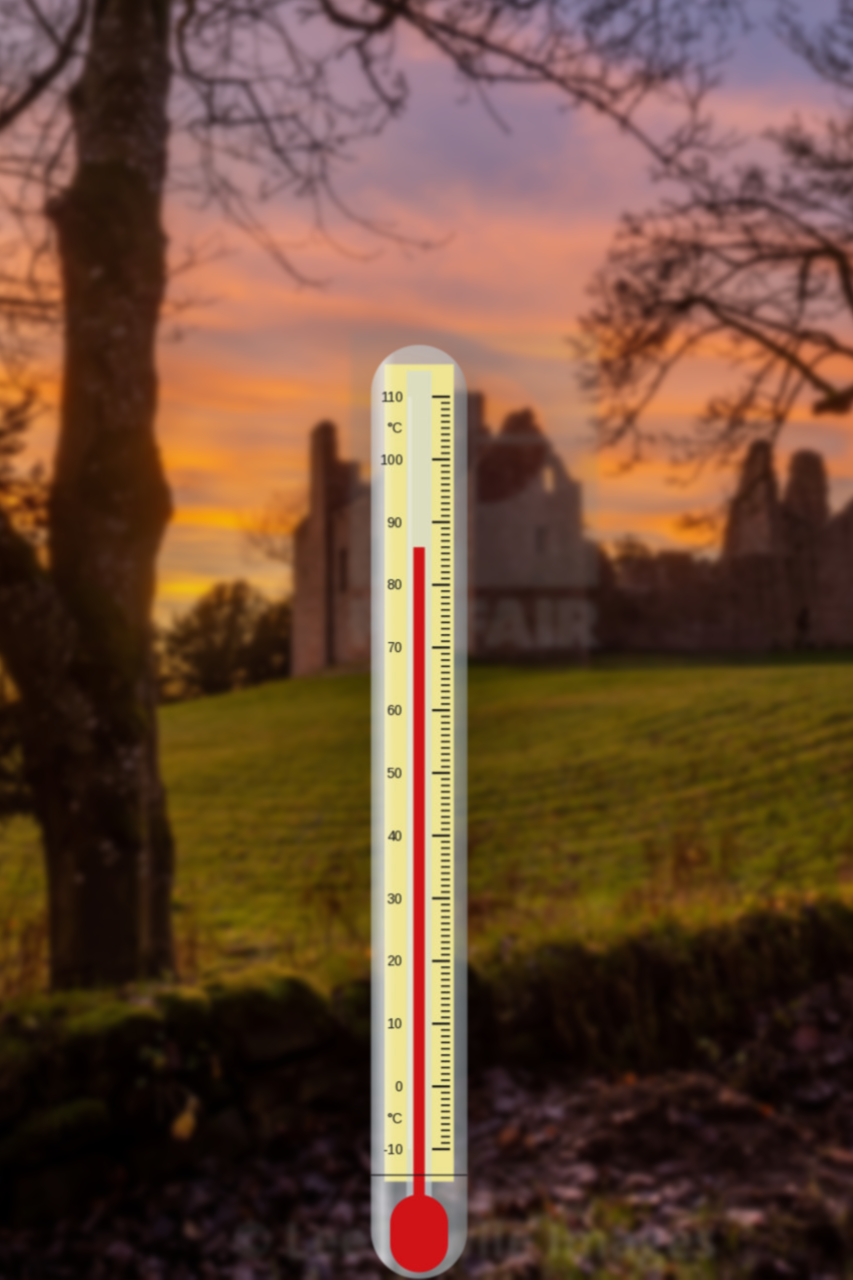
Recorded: 86 °C
